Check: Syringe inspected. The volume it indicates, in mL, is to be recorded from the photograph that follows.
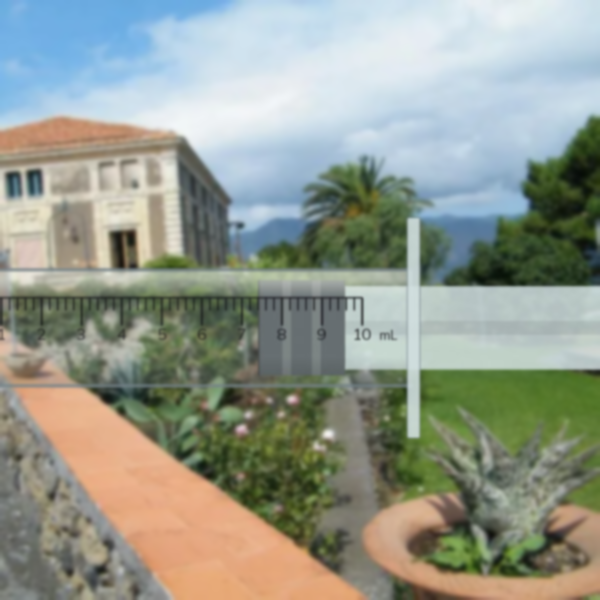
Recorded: 7.4 mL
